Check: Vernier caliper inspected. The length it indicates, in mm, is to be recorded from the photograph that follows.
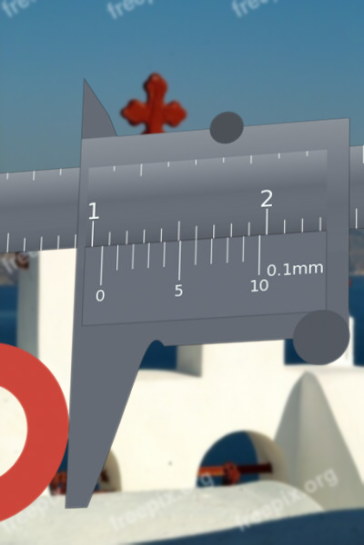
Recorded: 10.6 mm
